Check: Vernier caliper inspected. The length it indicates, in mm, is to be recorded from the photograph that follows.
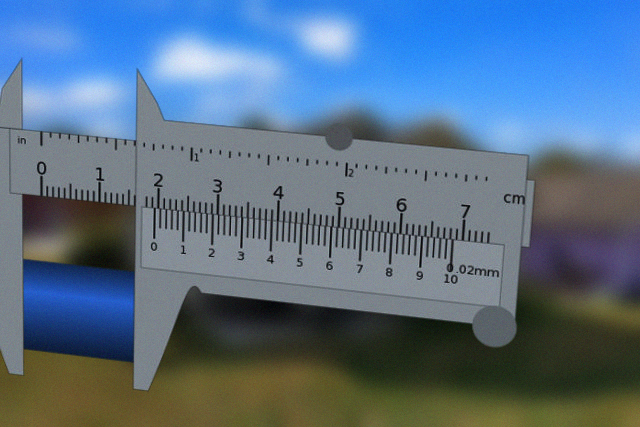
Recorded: 19.4 mm
